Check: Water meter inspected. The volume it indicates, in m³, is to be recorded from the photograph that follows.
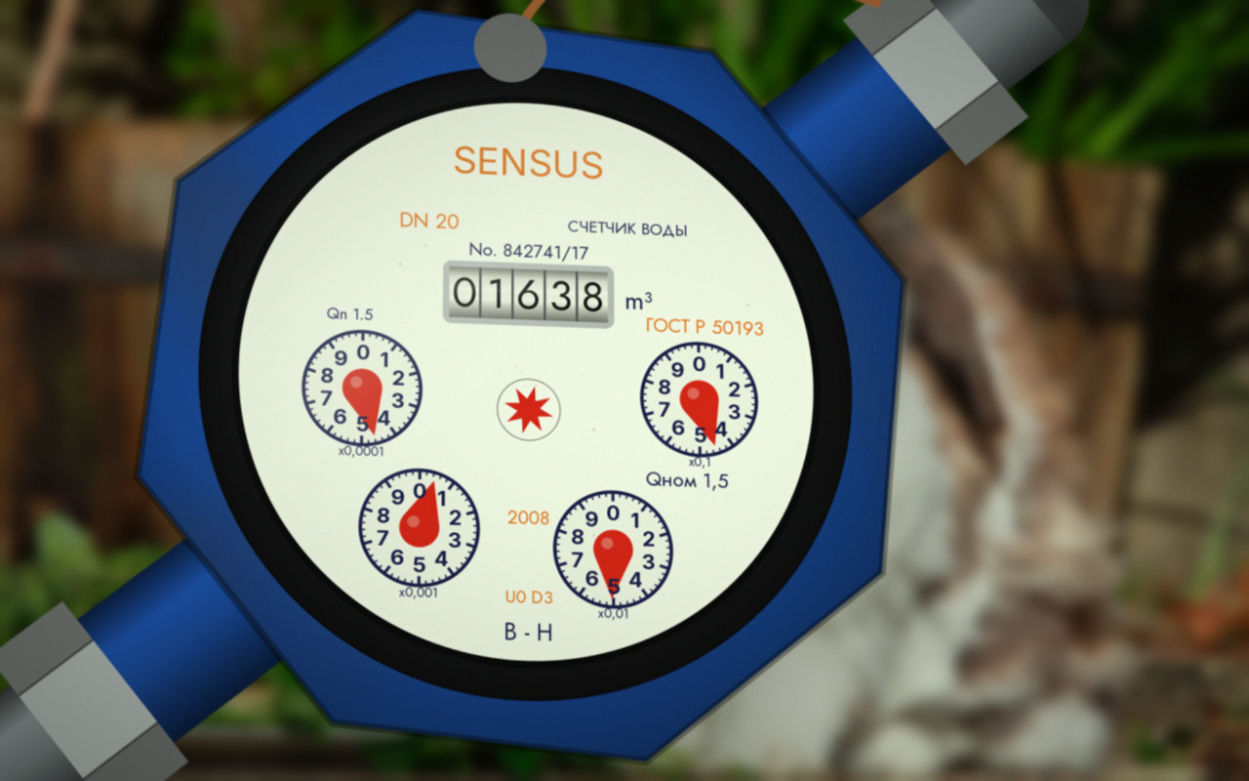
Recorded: 1638.4504 m³
